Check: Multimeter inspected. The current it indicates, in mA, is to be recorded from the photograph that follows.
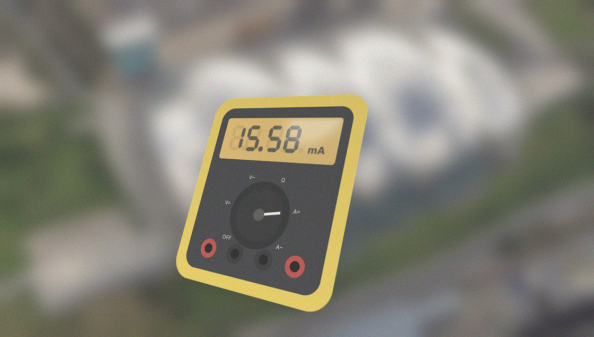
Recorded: 15.58 mA
